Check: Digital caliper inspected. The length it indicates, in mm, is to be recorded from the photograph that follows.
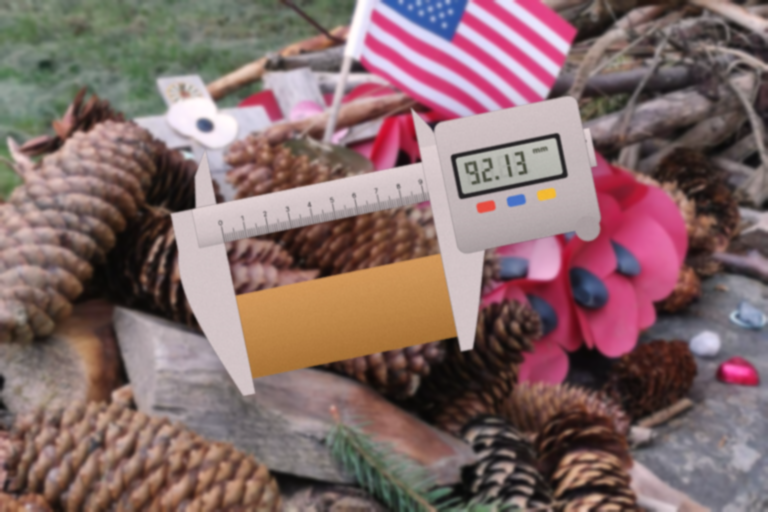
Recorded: 92.13 mm
